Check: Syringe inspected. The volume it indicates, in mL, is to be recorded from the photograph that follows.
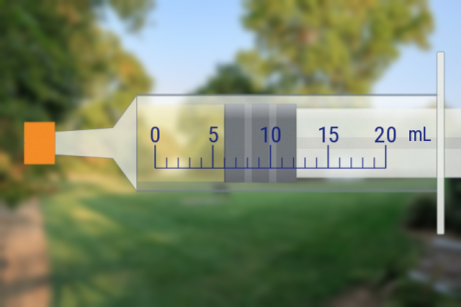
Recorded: 6 mL
